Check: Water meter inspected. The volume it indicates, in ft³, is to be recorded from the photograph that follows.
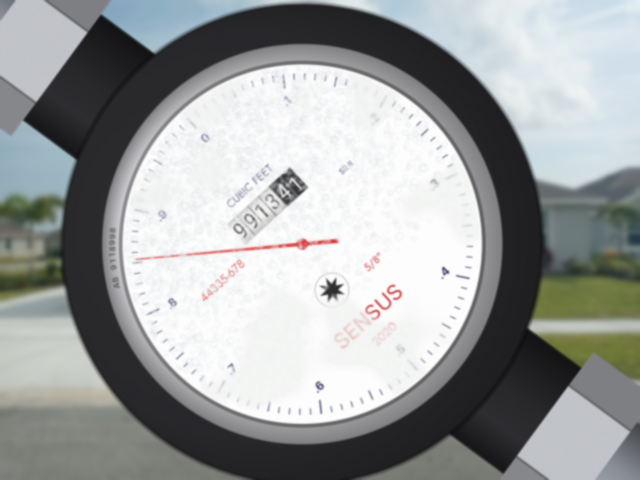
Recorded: 991340.85 ft³
